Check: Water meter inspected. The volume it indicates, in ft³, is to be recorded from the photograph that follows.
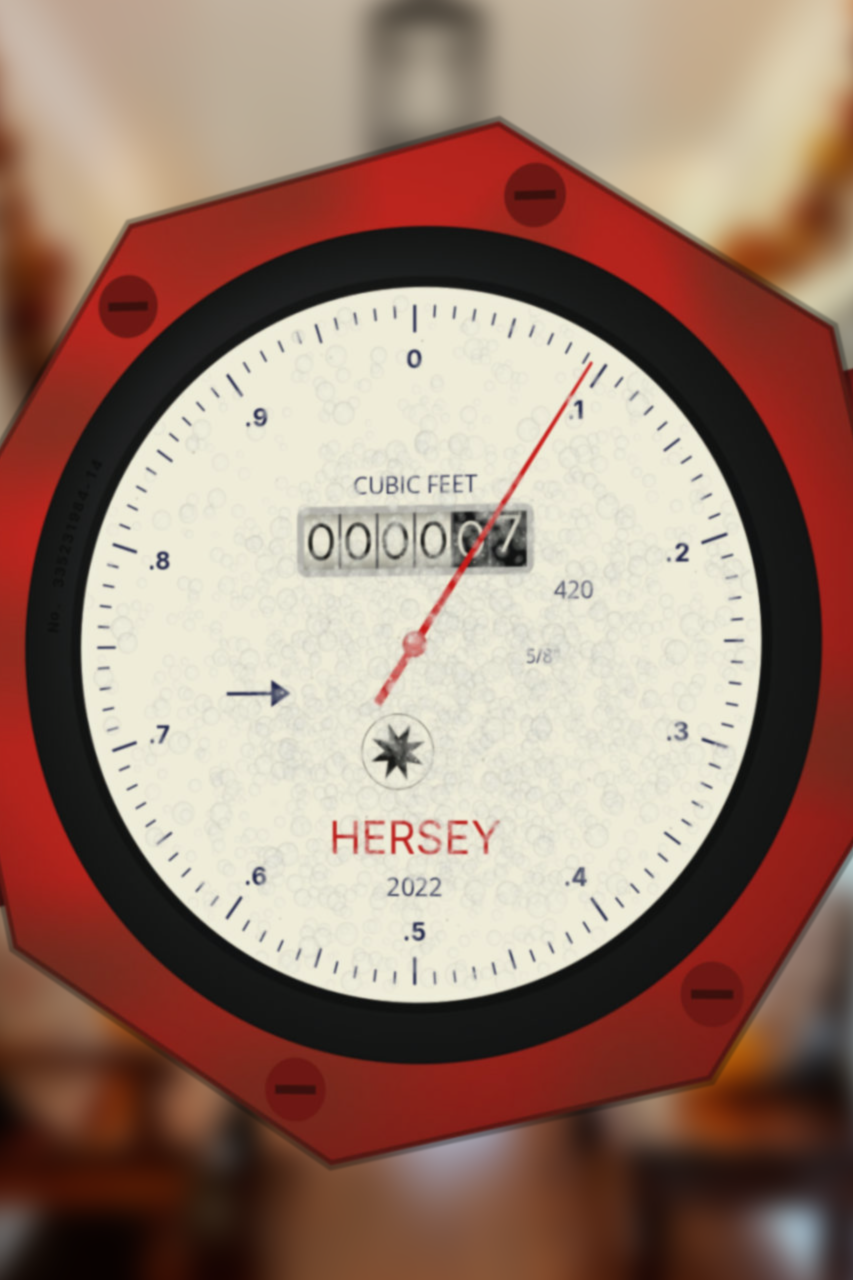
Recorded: 7.09 ft³
